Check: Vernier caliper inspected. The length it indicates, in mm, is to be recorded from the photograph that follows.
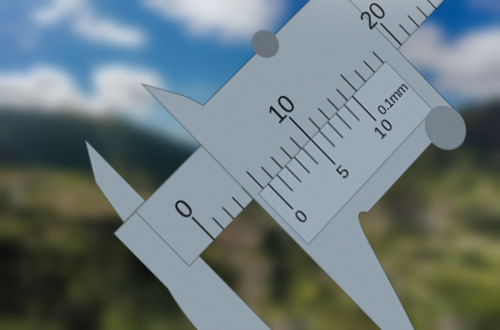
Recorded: 5.5 mm
